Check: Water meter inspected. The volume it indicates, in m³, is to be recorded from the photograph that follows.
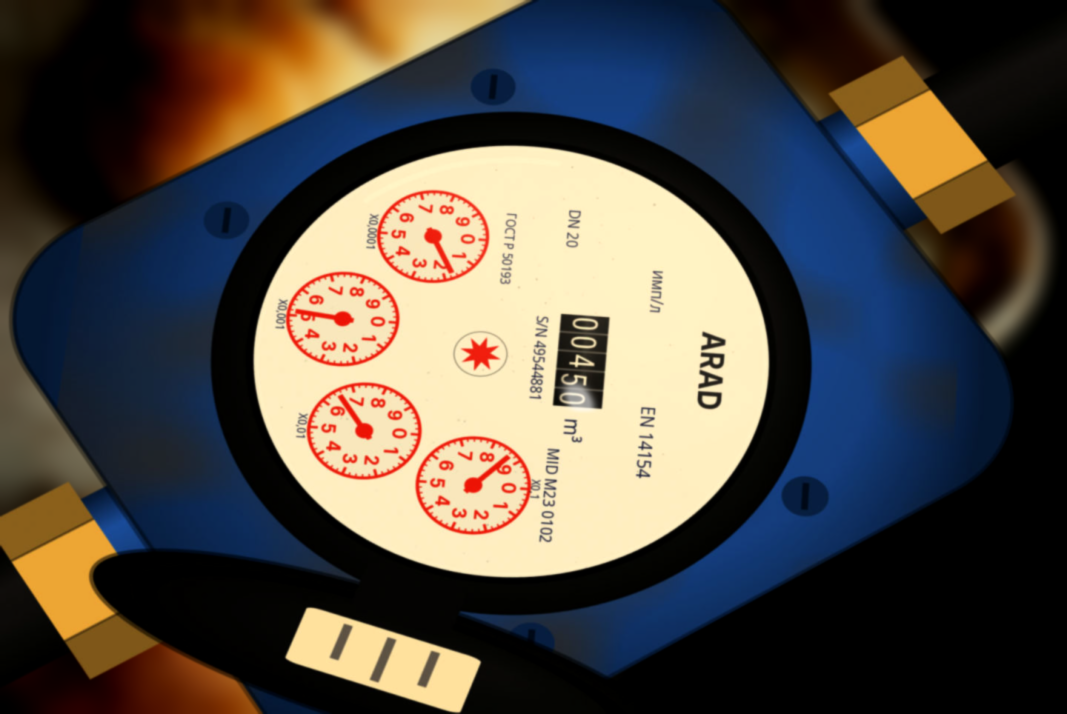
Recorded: 449.8651 m³
